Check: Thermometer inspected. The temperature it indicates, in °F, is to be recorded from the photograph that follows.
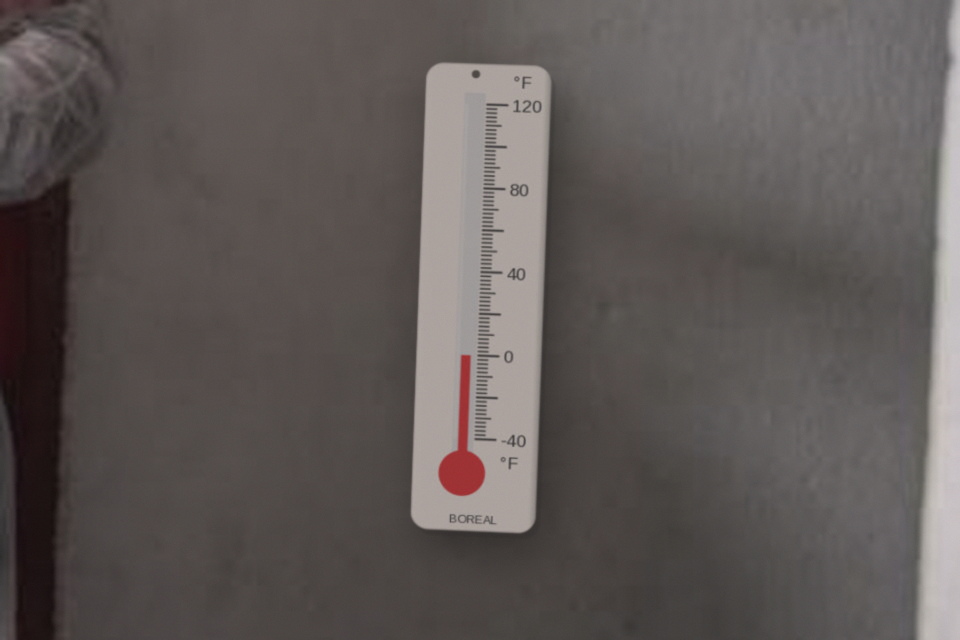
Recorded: 0 °F
